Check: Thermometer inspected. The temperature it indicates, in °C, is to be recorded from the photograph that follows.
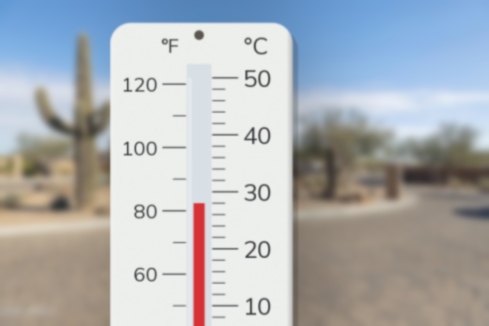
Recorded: 28 °C
